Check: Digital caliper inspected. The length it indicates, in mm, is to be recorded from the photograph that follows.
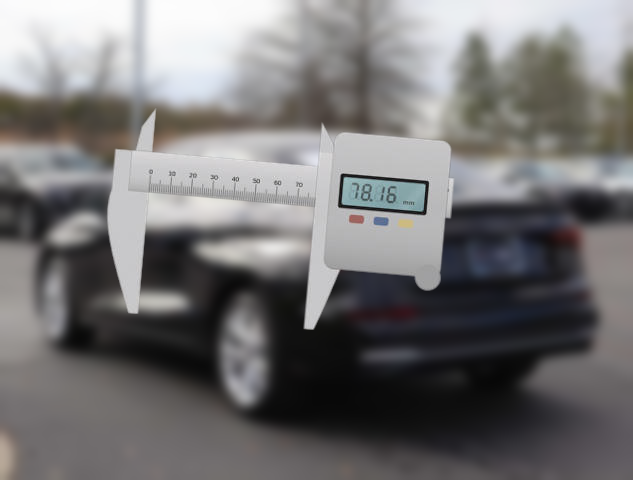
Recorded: 78.16 mm
